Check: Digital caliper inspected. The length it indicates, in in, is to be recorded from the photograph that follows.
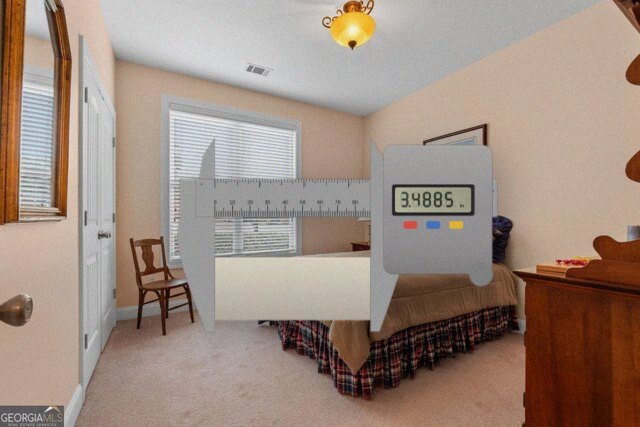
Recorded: 3.4885 in
